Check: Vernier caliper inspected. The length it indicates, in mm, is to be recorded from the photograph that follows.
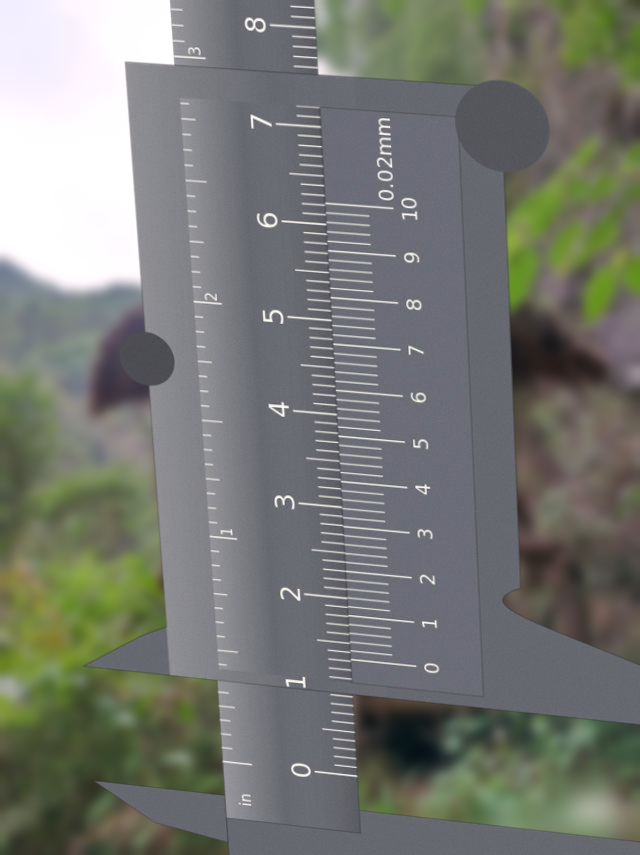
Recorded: 13.2 mm
